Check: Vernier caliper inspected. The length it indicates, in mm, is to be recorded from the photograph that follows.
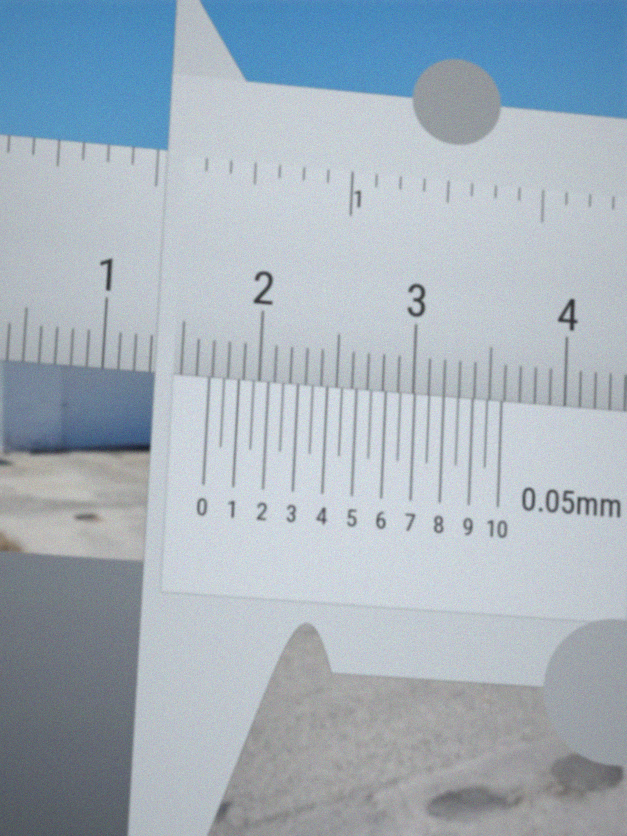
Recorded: 16.8 mm
